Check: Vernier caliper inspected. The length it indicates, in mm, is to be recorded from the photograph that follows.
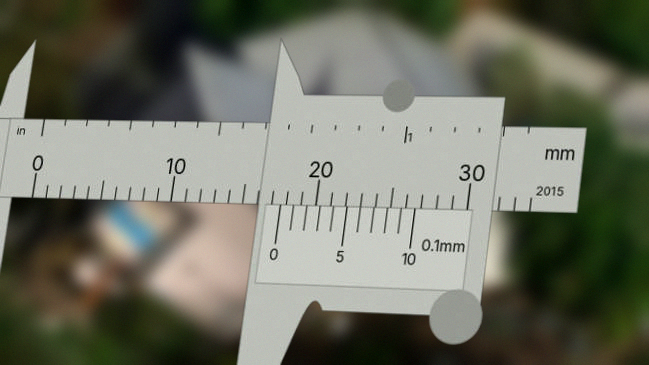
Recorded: 17.6 mm
